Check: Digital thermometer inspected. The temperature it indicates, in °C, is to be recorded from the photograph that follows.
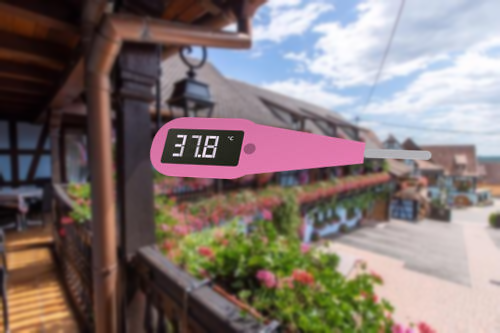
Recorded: 37.8 °C
